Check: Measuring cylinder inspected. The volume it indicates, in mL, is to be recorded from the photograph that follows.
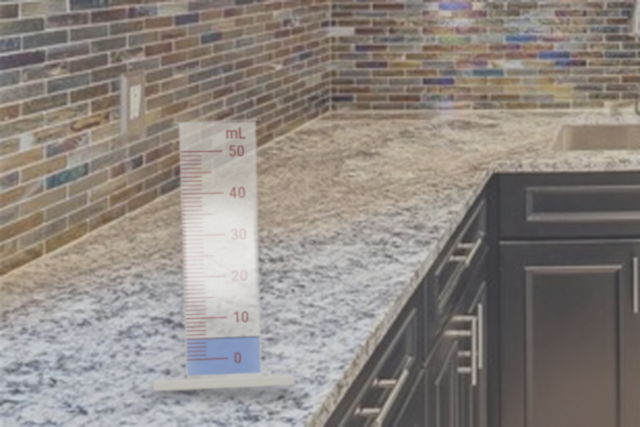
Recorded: 5 mL
